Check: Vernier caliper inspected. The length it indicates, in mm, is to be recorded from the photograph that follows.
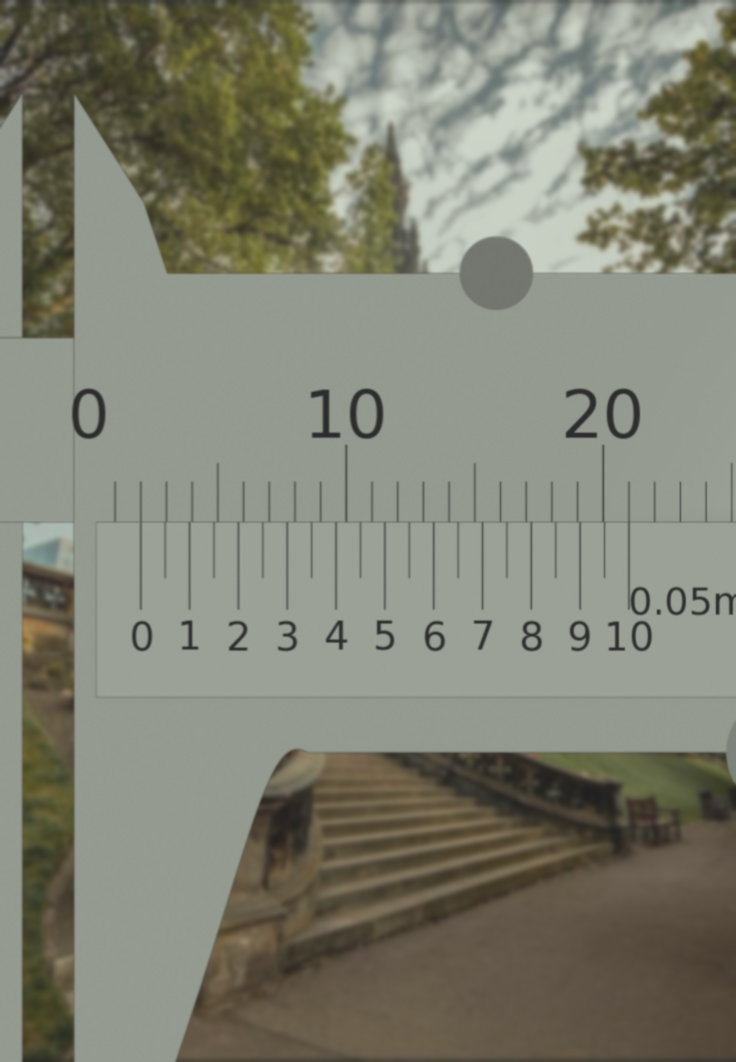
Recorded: 2.0 mm
